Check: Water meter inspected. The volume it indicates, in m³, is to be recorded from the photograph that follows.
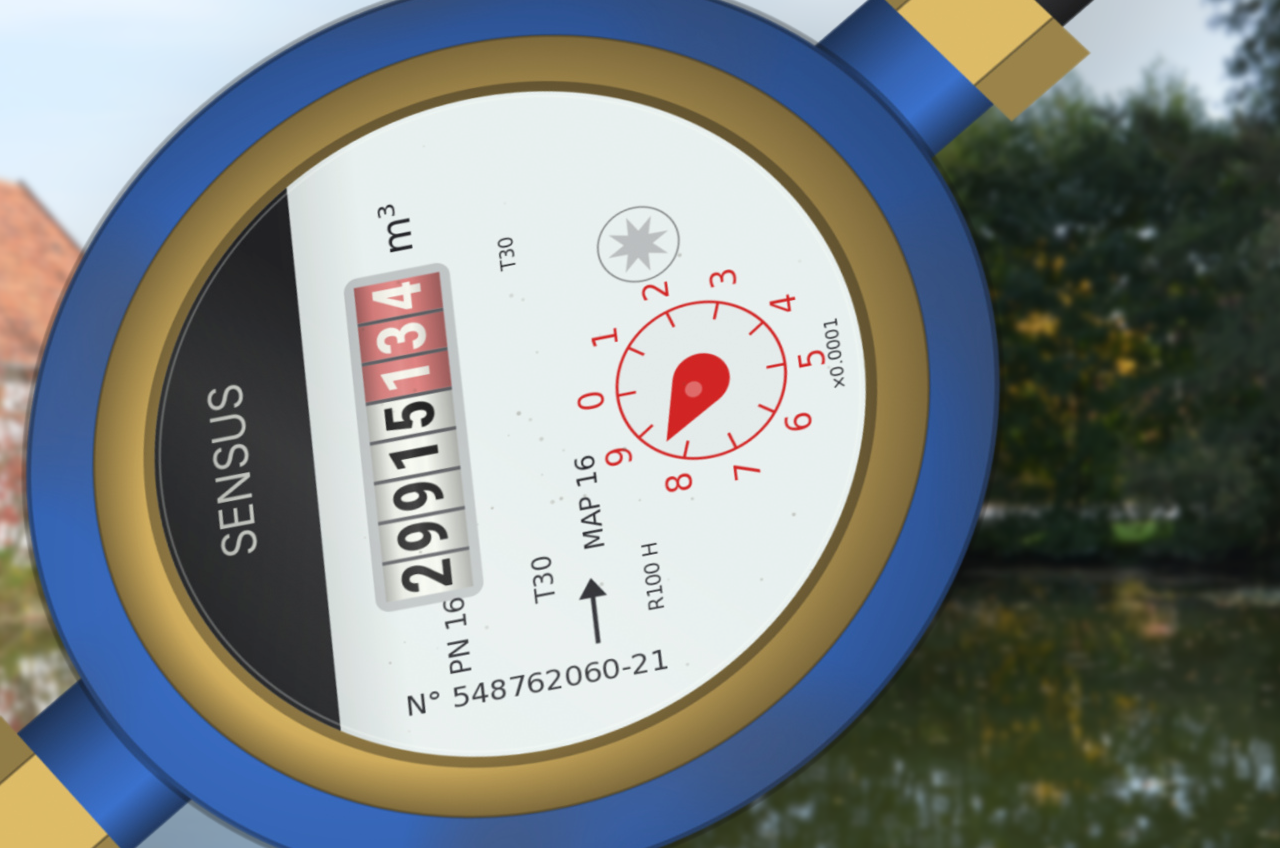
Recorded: 29915.1348 m³
